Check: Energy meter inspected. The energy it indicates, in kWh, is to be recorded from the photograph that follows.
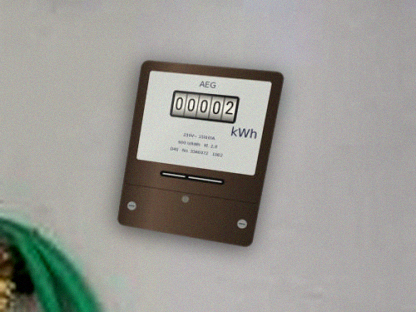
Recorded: 2 kWh
